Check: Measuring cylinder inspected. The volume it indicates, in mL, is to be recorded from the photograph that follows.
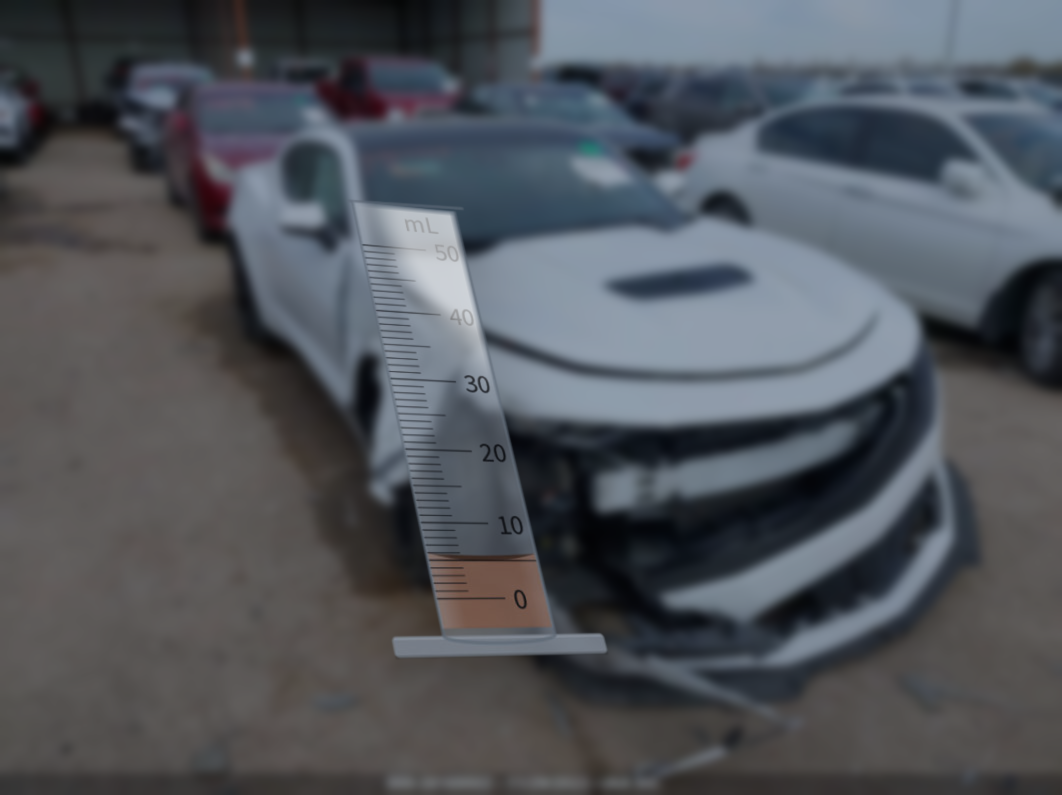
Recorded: 5 mL
